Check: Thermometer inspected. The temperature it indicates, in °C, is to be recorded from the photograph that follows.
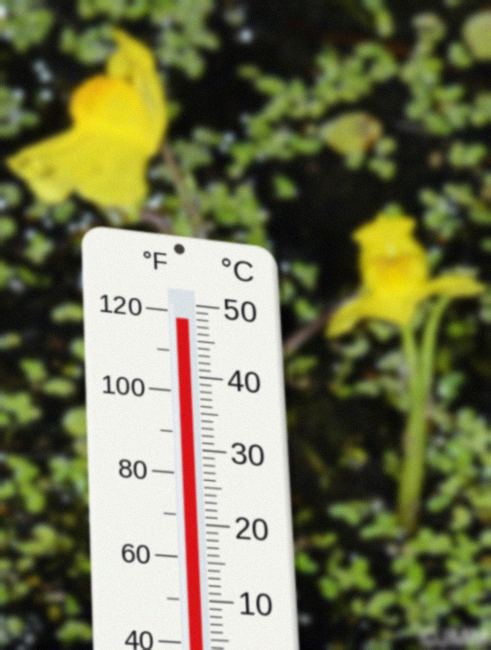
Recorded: 48 °C
